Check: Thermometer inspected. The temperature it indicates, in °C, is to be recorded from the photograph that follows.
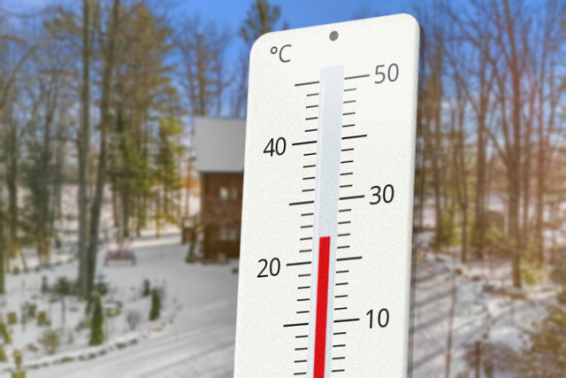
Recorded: 24 °C
